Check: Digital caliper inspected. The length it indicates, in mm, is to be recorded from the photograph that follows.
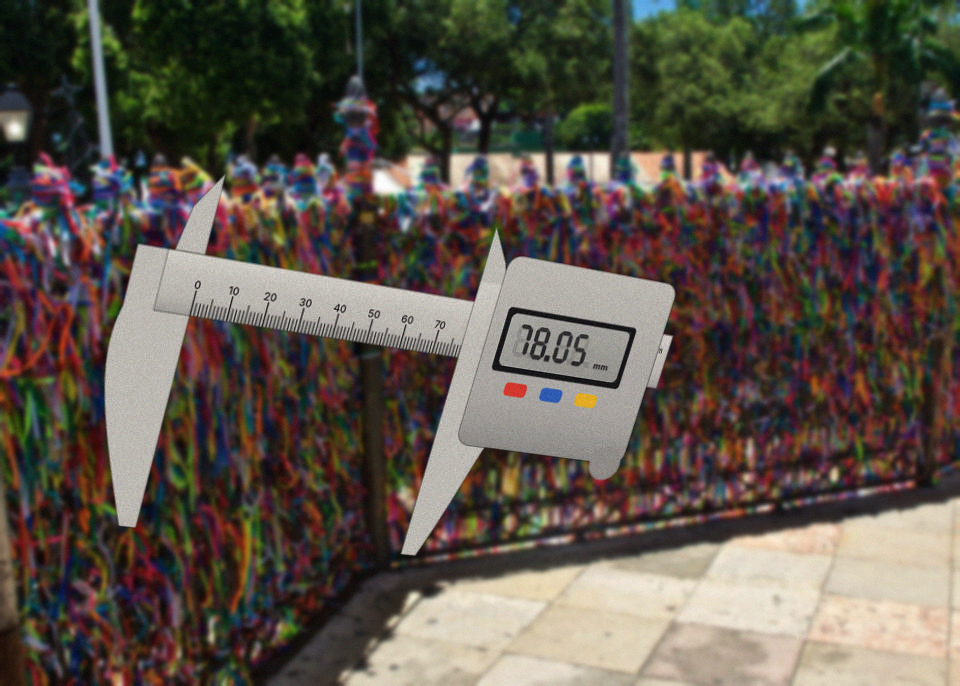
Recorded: 78.05 mm
